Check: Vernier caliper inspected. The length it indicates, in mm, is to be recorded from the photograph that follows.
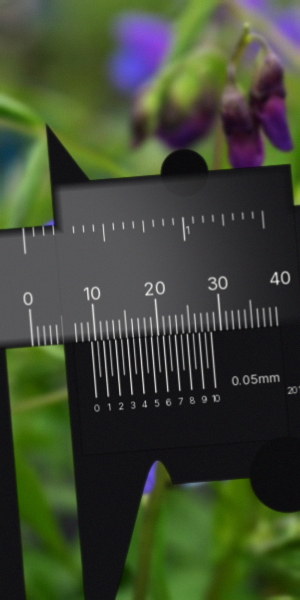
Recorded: 9.4 mm
